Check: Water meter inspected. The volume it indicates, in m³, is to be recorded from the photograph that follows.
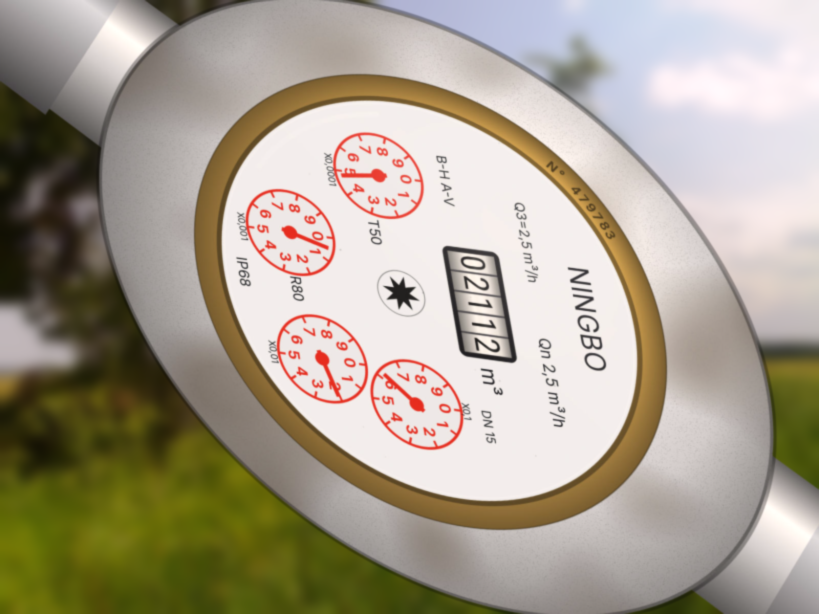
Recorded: 2112.6204 m³
